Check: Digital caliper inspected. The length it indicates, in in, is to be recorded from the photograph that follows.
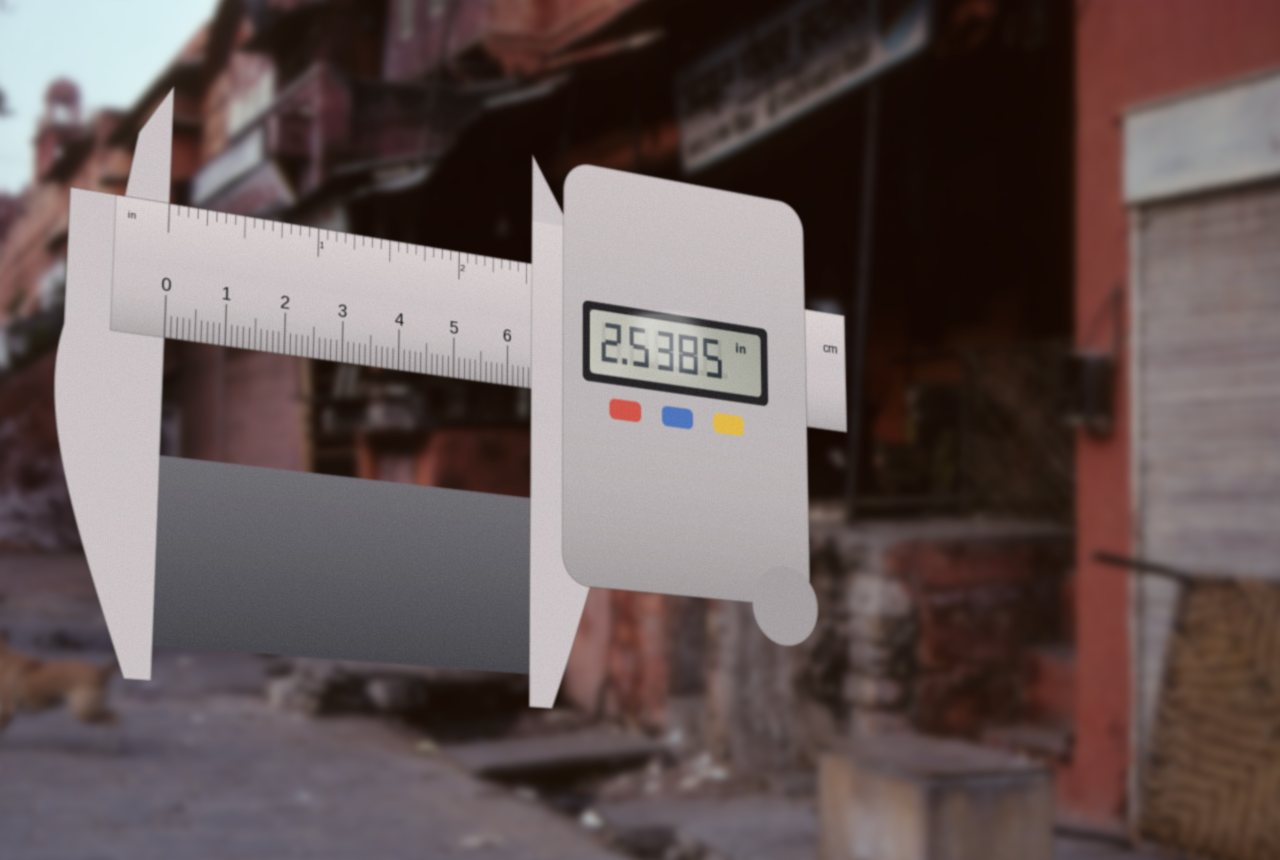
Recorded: 2.5385 in
